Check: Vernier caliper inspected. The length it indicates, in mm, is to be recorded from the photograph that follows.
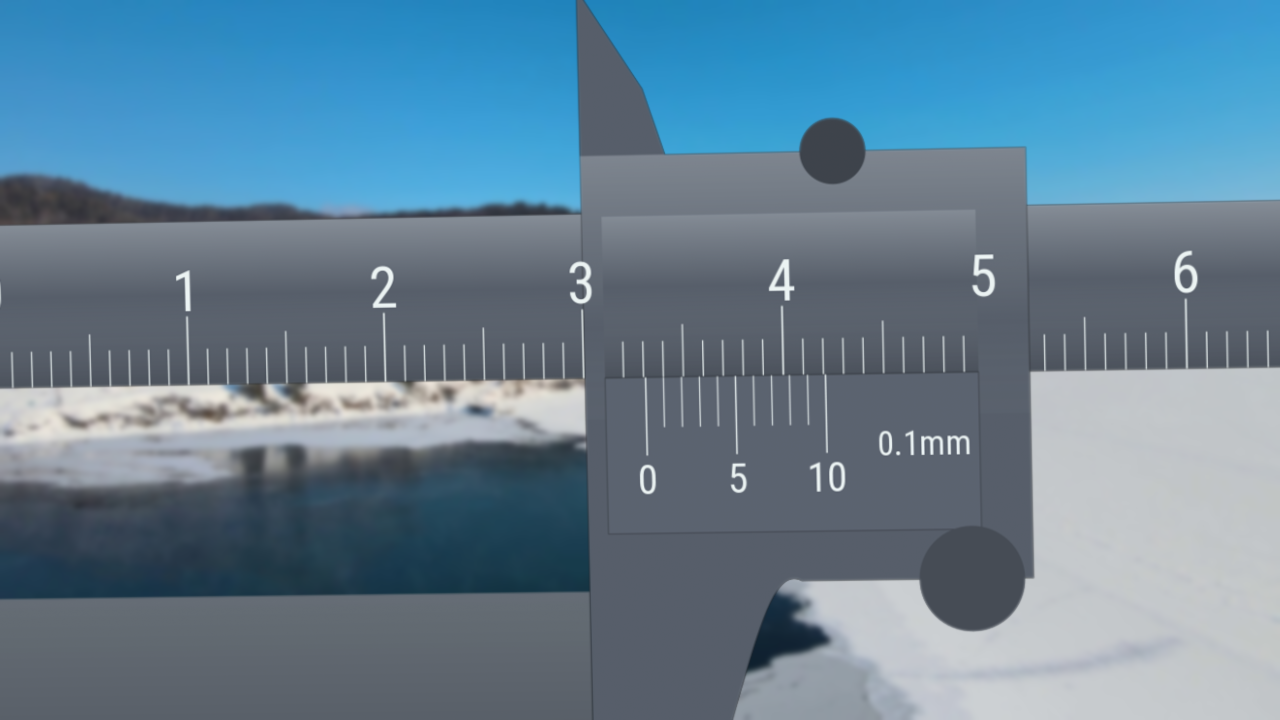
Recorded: 33.1 mm
